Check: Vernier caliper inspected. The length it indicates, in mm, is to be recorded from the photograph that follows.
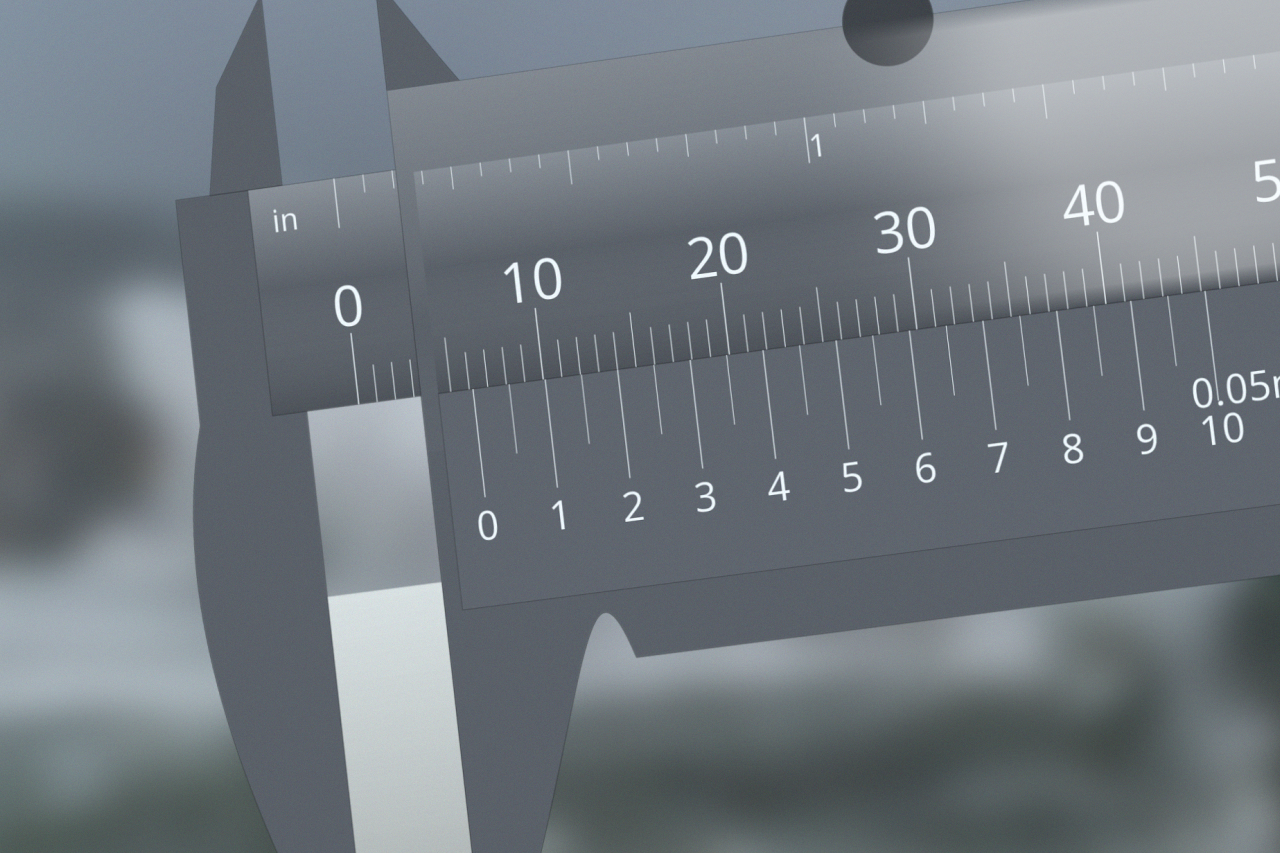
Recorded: 6.2 mm
